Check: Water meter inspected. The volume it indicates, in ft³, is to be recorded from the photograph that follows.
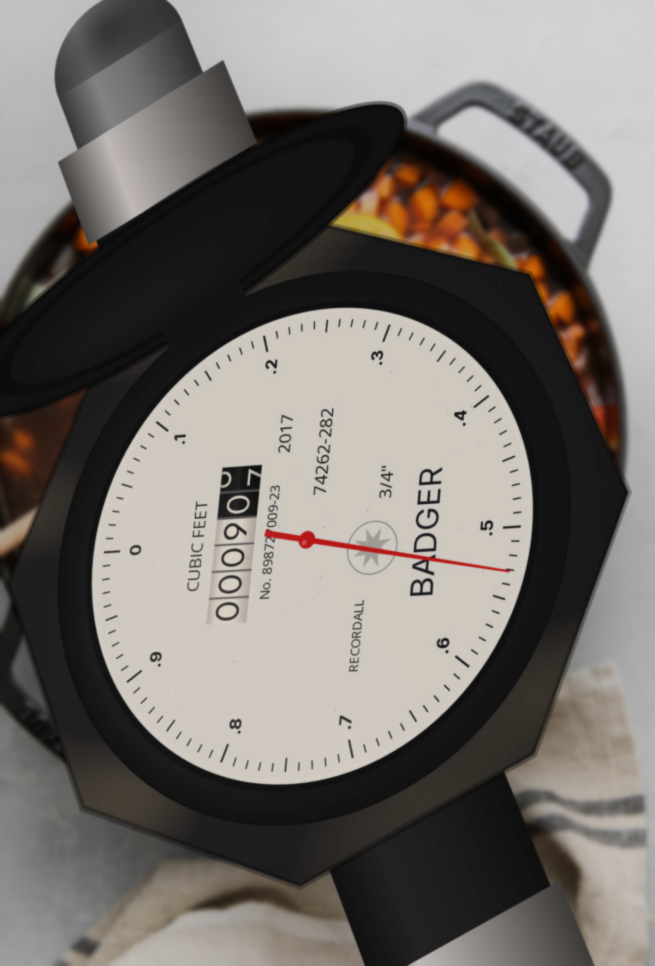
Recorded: 906.53 ft³
